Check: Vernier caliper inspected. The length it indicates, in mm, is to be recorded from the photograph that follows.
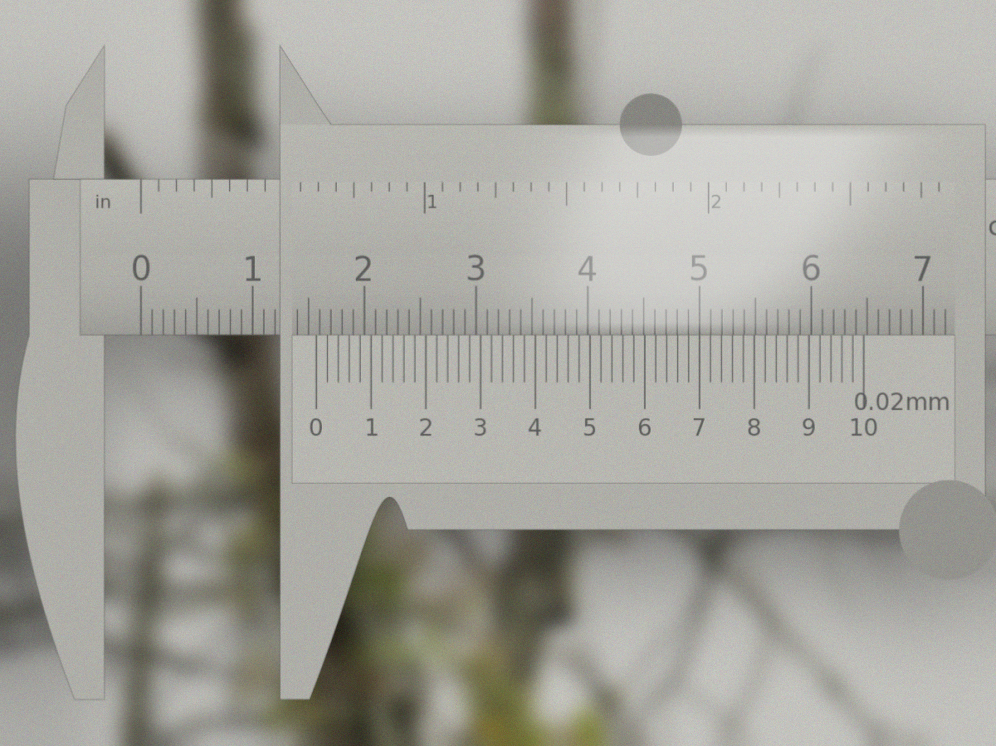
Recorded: 15.7 mm
